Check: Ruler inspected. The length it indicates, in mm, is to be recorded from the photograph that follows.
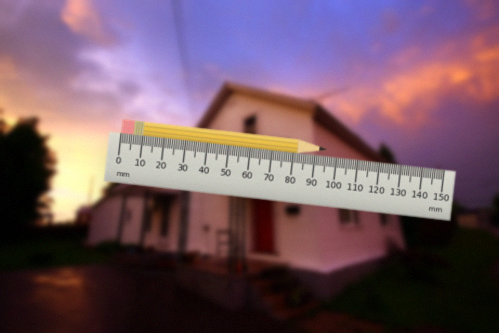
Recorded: 95 mm
